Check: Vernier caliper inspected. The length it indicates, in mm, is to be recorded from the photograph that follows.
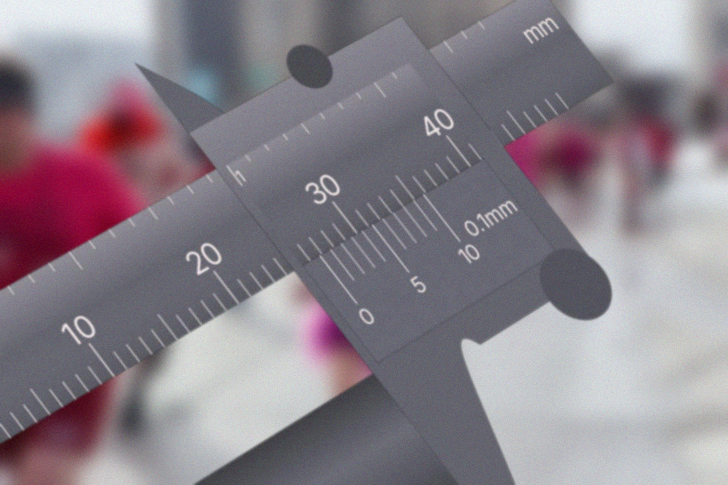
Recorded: 26.8 mm
